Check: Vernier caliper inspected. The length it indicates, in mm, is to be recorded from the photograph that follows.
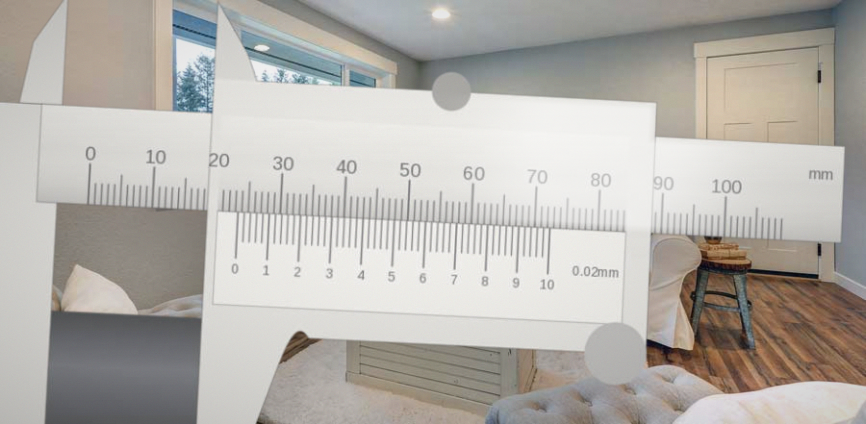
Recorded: 23.4 mm
